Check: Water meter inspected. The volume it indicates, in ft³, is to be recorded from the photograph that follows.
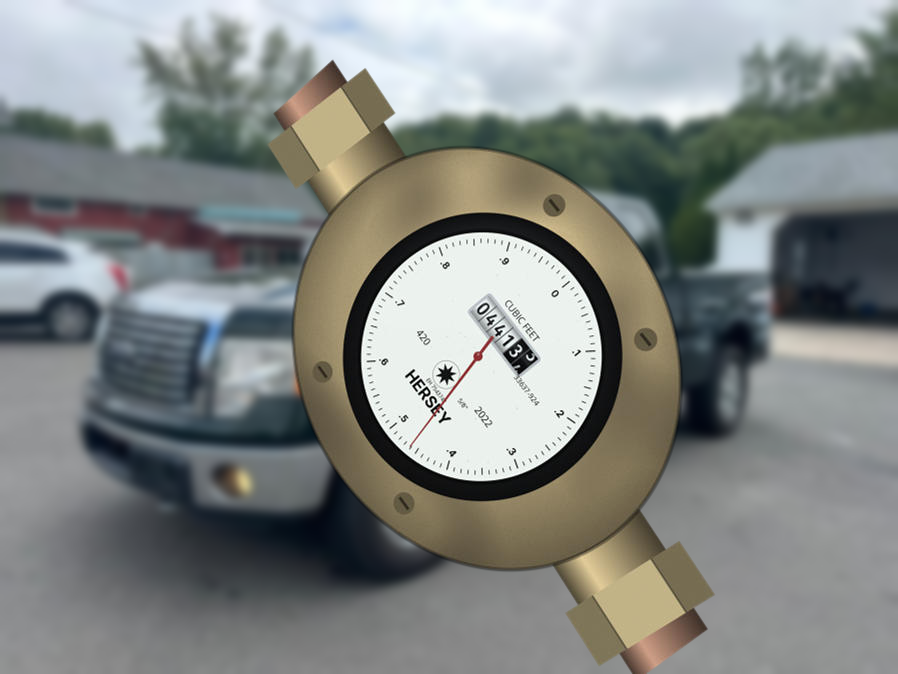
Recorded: 44133.46 ft³
